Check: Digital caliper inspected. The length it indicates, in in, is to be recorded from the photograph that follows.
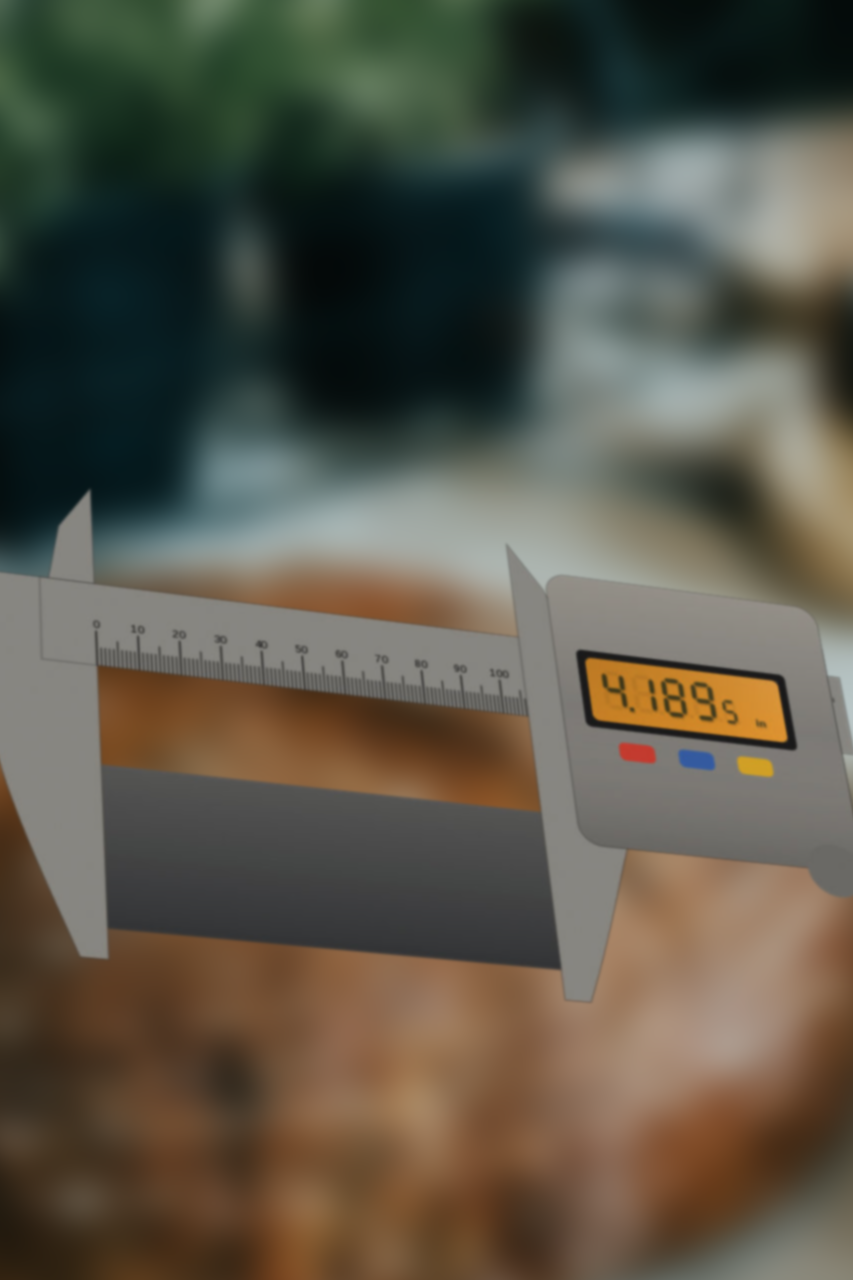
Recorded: 4.1895 in
